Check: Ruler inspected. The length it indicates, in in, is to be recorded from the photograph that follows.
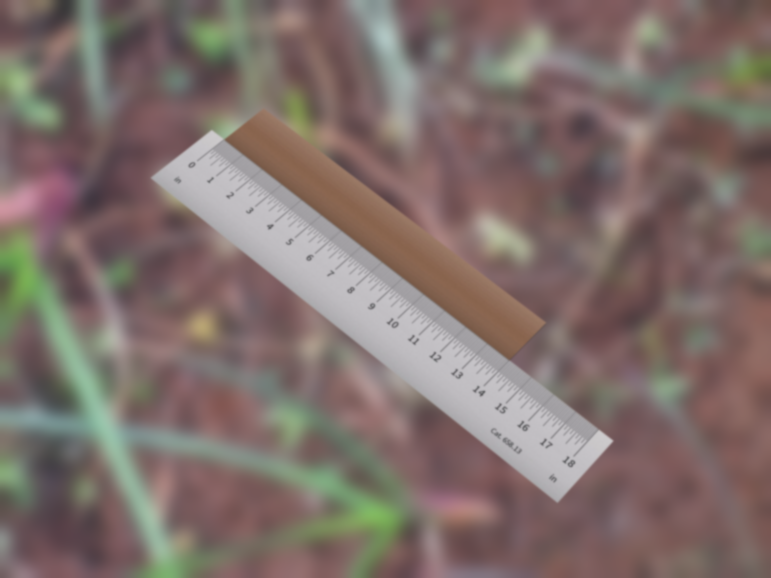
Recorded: 14 in
